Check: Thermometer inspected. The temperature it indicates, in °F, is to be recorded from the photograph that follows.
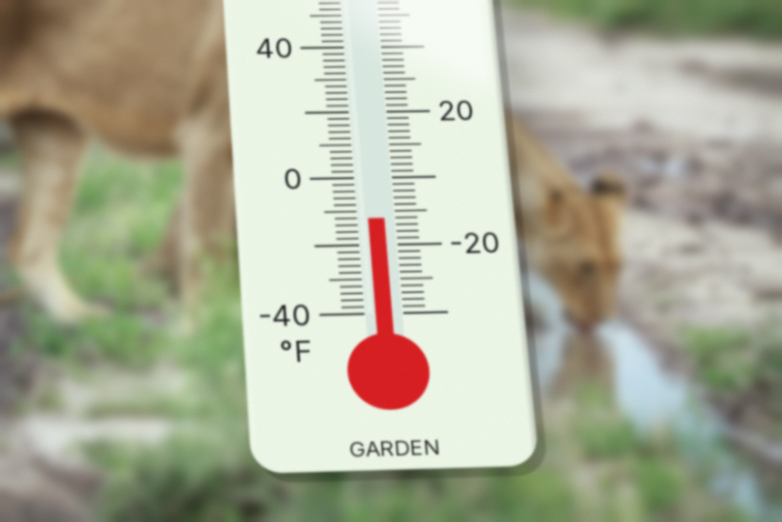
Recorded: -12 °F
